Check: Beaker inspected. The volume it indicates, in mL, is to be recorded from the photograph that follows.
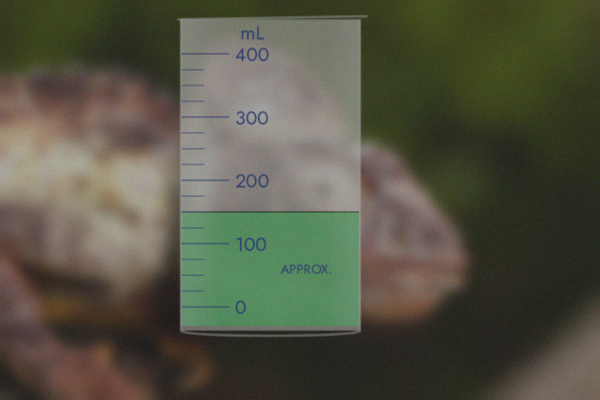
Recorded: 150 mL
